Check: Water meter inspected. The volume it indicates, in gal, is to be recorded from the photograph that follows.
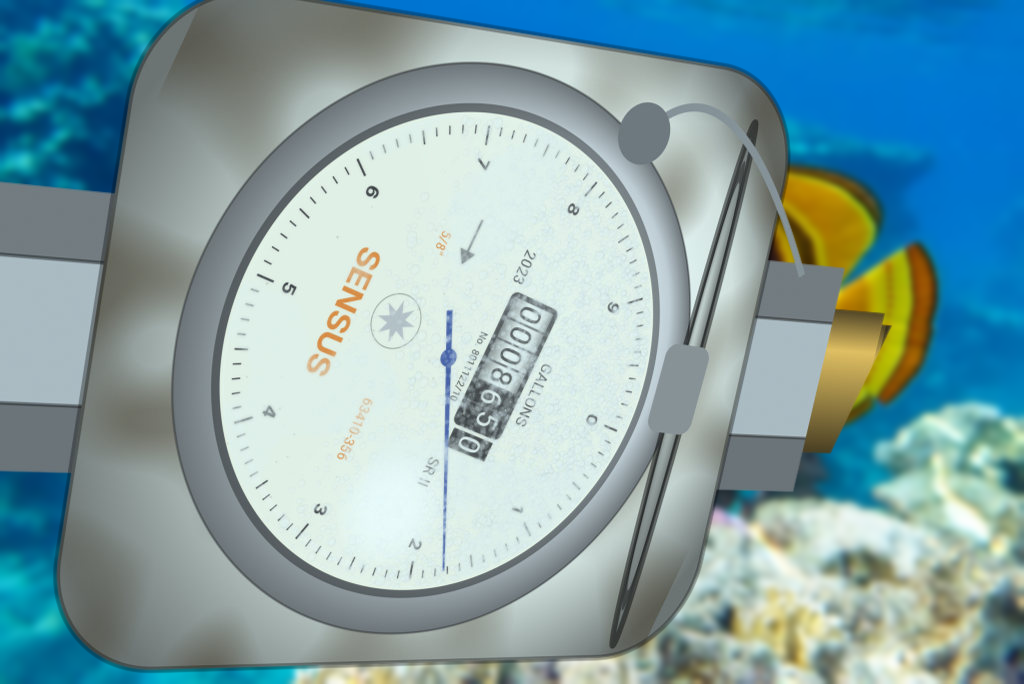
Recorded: 8651.7 gal
